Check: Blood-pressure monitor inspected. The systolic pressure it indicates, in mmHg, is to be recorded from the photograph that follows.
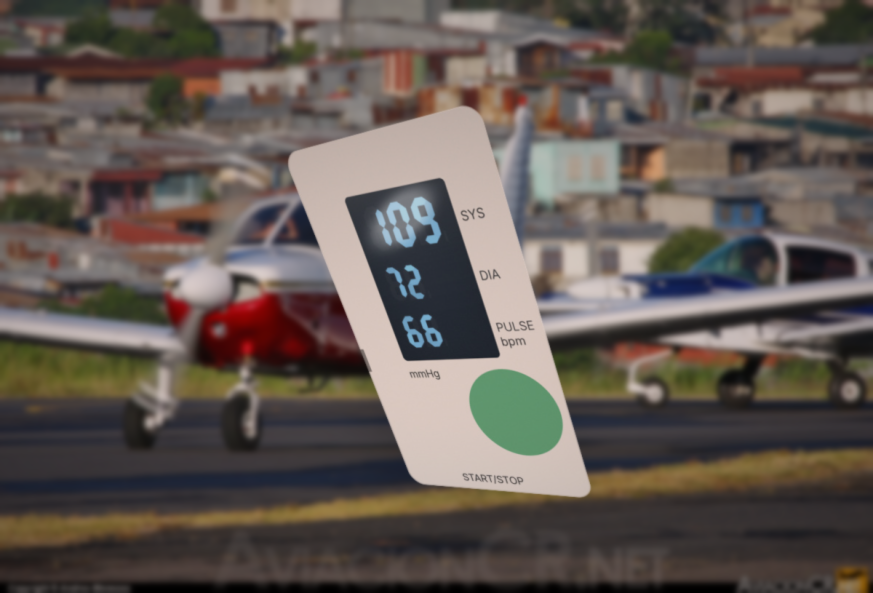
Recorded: 109 mmHg
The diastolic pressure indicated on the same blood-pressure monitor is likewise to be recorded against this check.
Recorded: 72 mmHg
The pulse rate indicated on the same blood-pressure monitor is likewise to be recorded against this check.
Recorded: 66 bpm
